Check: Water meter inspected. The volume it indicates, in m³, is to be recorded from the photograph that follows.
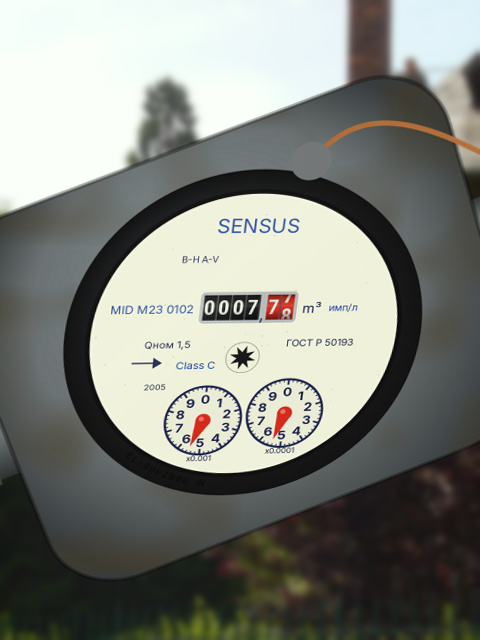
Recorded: 7.7755 m³
